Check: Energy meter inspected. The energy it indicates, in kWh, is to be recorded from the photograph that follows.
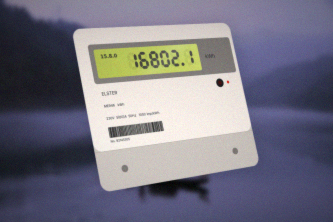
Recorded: 16802.1 kWh
